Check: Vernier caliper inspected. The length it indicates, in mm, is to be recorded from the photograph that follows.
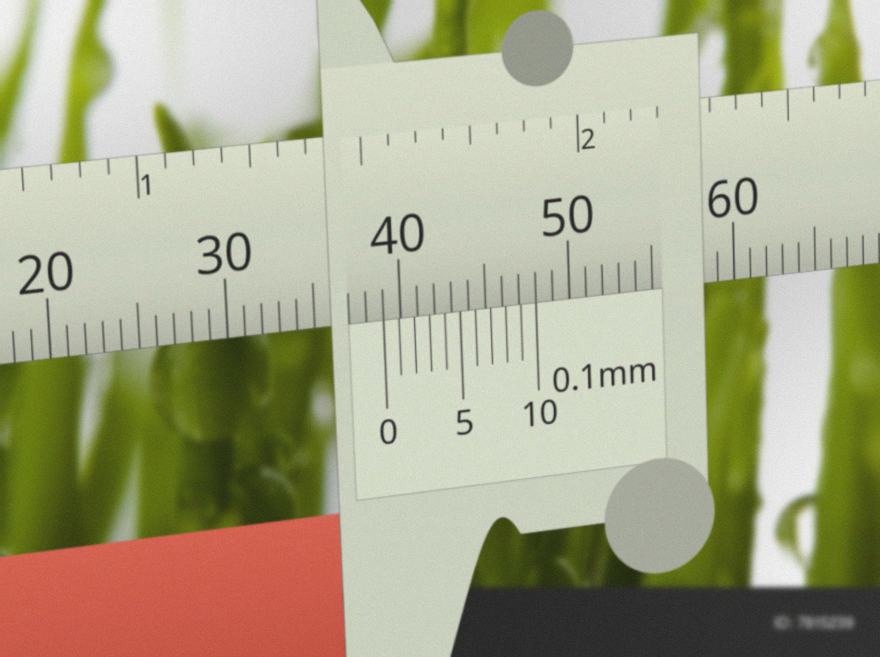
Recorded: 39.0 mm
